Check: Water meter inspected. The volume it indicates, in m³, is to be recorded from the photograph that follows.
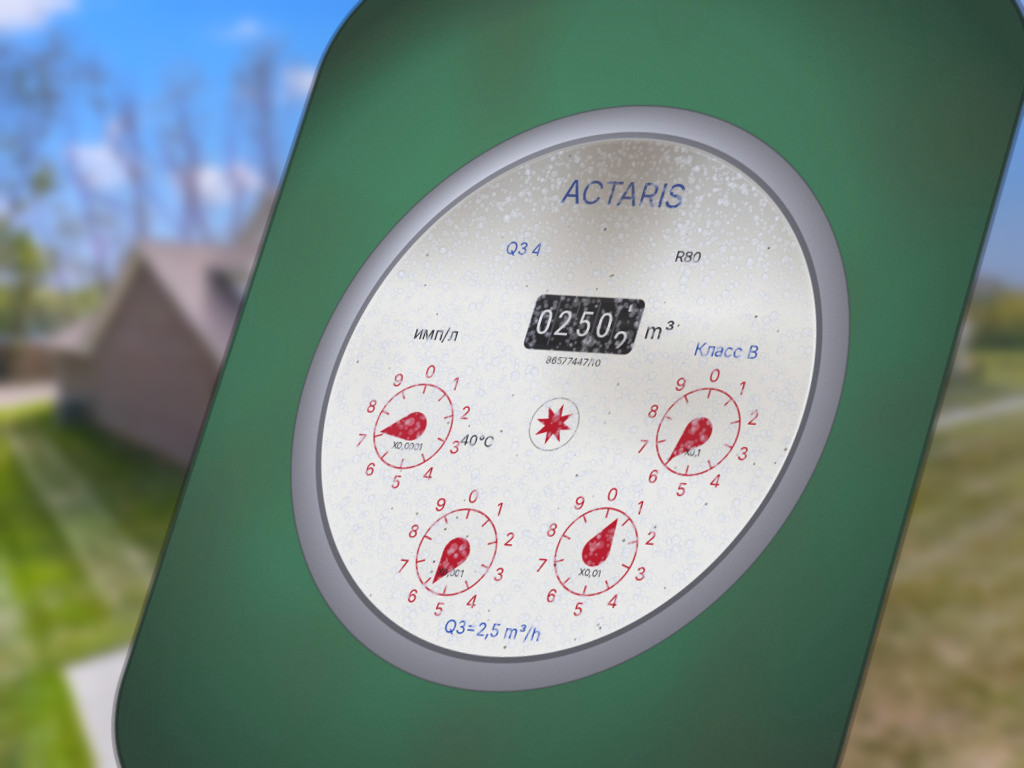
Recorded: 2501.6057 m³
